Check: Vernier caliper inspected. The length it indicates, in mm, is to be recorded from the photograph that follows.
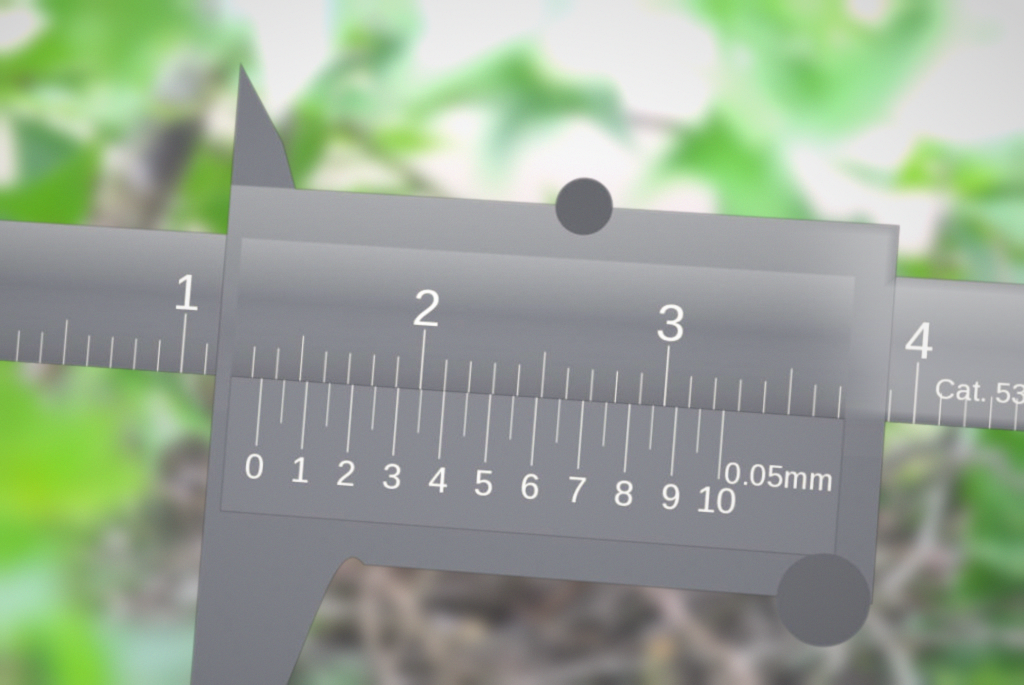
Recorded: 13.4 mm
